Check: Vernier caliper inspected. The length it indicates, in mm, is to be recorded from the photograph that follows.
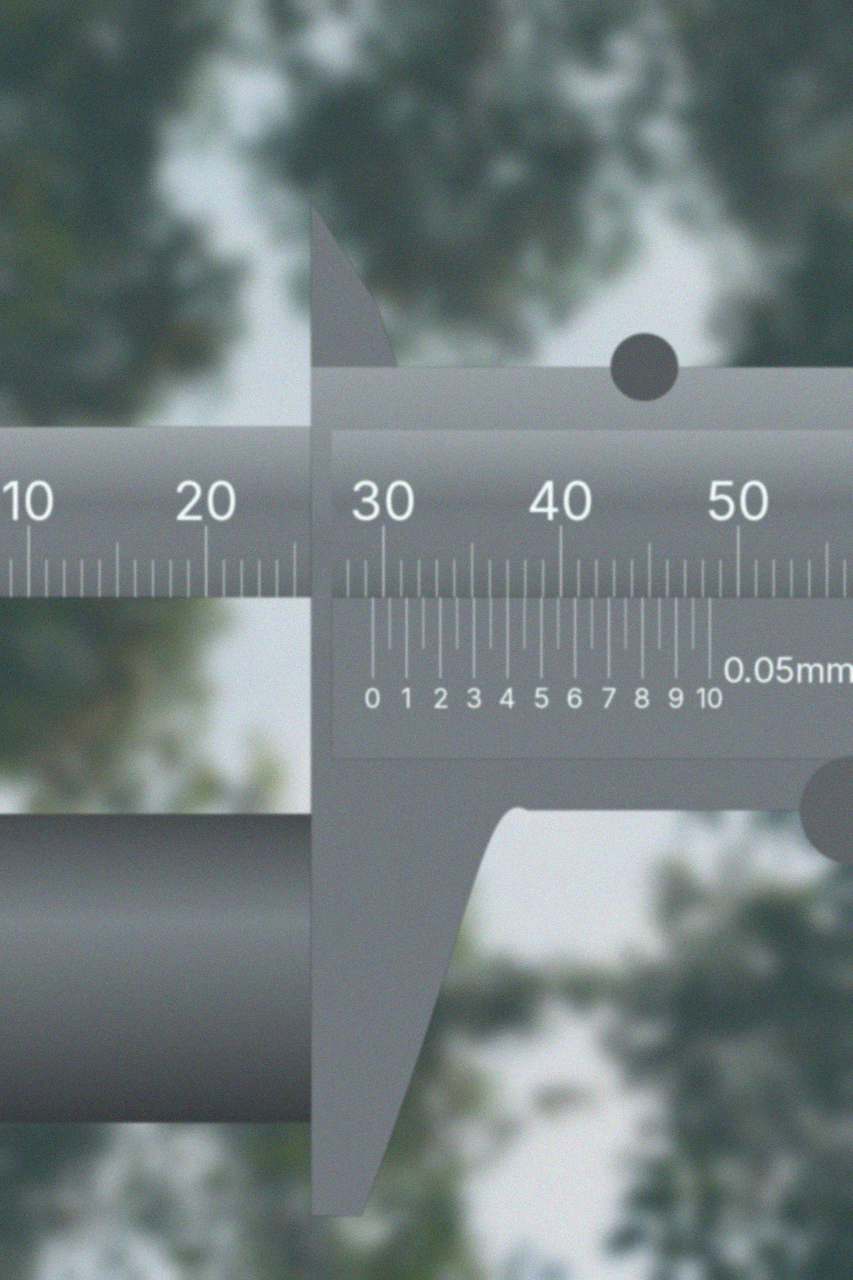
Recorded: 29.4 mm
